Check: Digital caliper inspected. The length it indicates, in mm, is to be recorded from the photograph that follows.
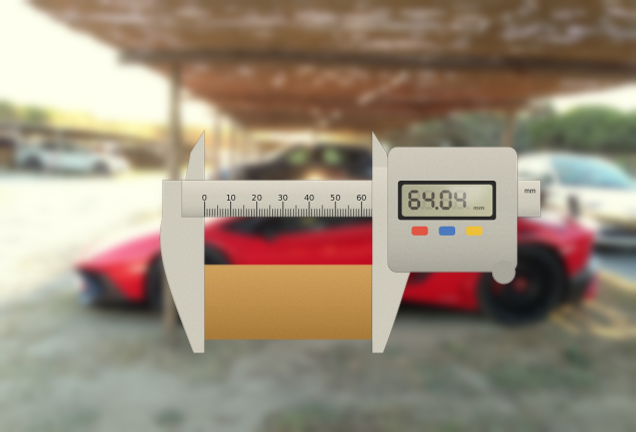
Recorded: 64.04 mm
